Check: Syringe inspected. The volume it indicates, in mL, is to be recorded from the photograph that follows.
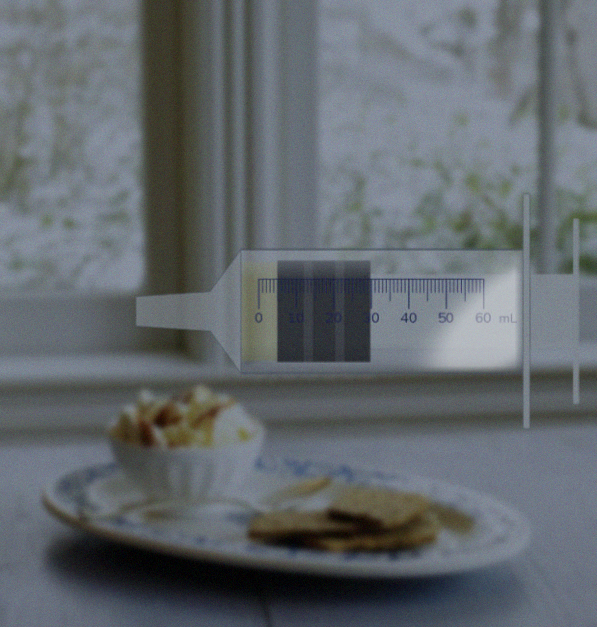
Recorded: 5 mL
